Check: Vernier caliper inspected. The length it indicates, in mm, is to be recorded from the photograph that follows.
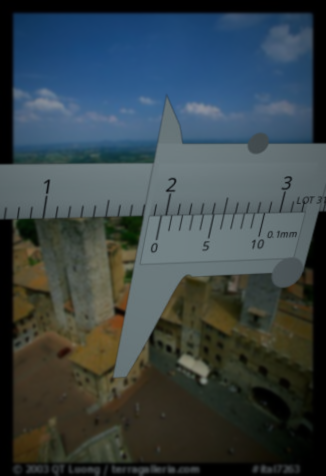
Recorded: 19.6 mm
